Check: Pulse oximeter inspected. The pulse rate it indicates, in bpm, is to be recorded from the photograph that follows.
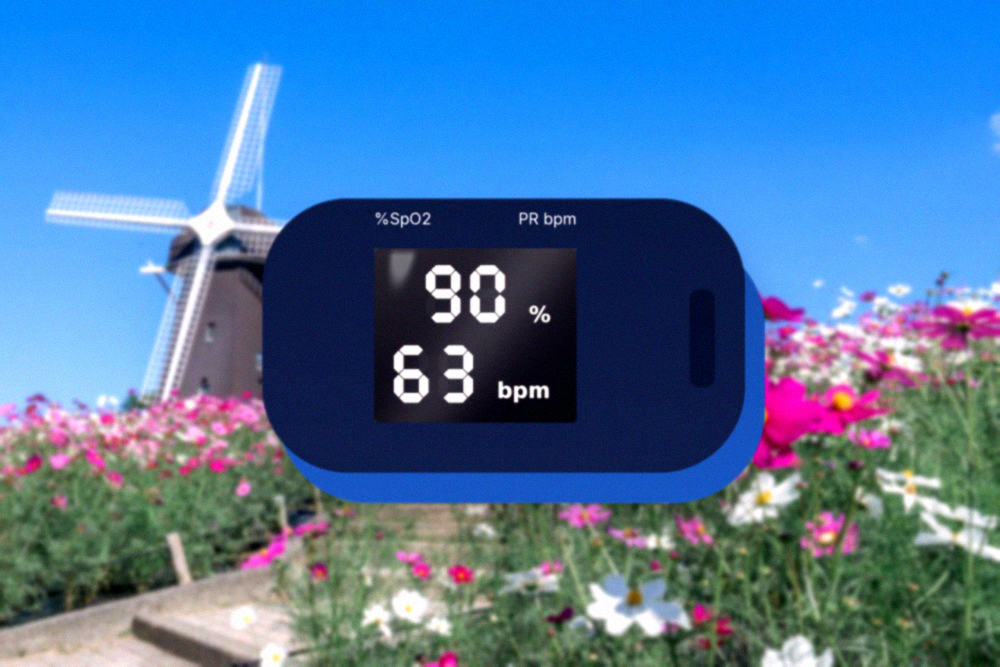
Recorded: 63 bpm
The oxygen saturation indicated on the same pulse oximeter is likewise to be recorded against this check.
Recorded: 90 %
